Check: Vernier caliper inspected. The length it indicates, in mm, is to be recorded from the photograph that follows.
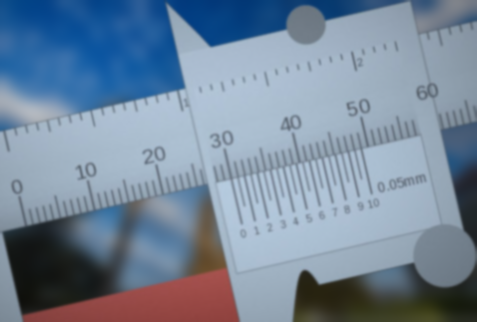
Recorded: 30.0 mm
